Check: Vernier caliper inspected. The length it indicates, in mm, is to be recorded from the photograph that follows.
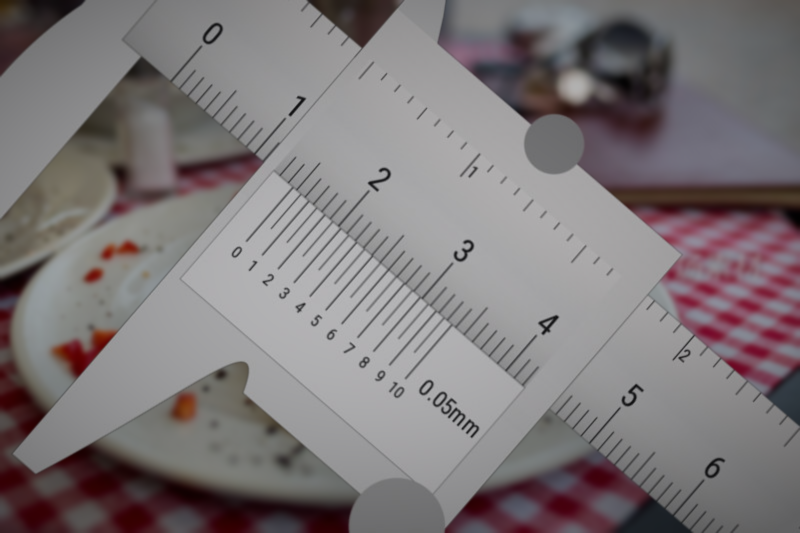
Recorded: 14.6 mm
